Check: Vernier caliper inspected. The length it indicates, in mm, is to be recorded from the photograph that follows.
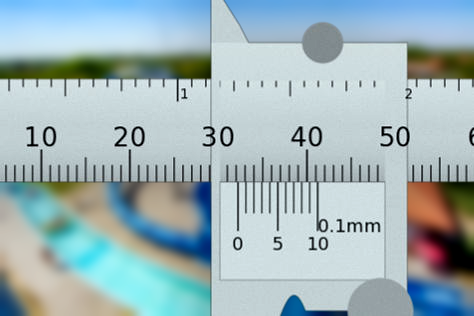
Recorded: 32.2 mm
